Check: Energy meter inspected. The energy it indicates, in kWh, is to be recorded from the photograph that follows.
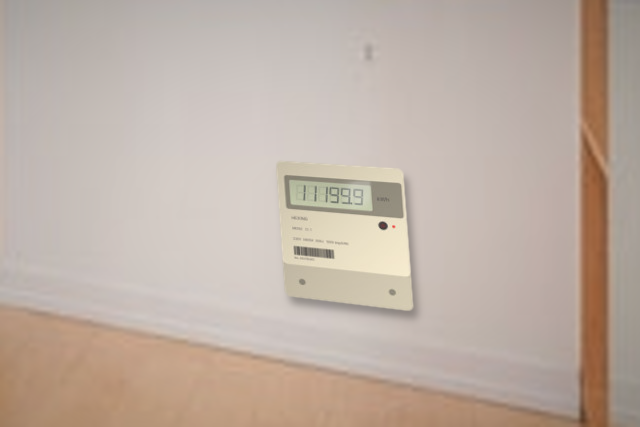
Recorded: 11199.9 kWh
